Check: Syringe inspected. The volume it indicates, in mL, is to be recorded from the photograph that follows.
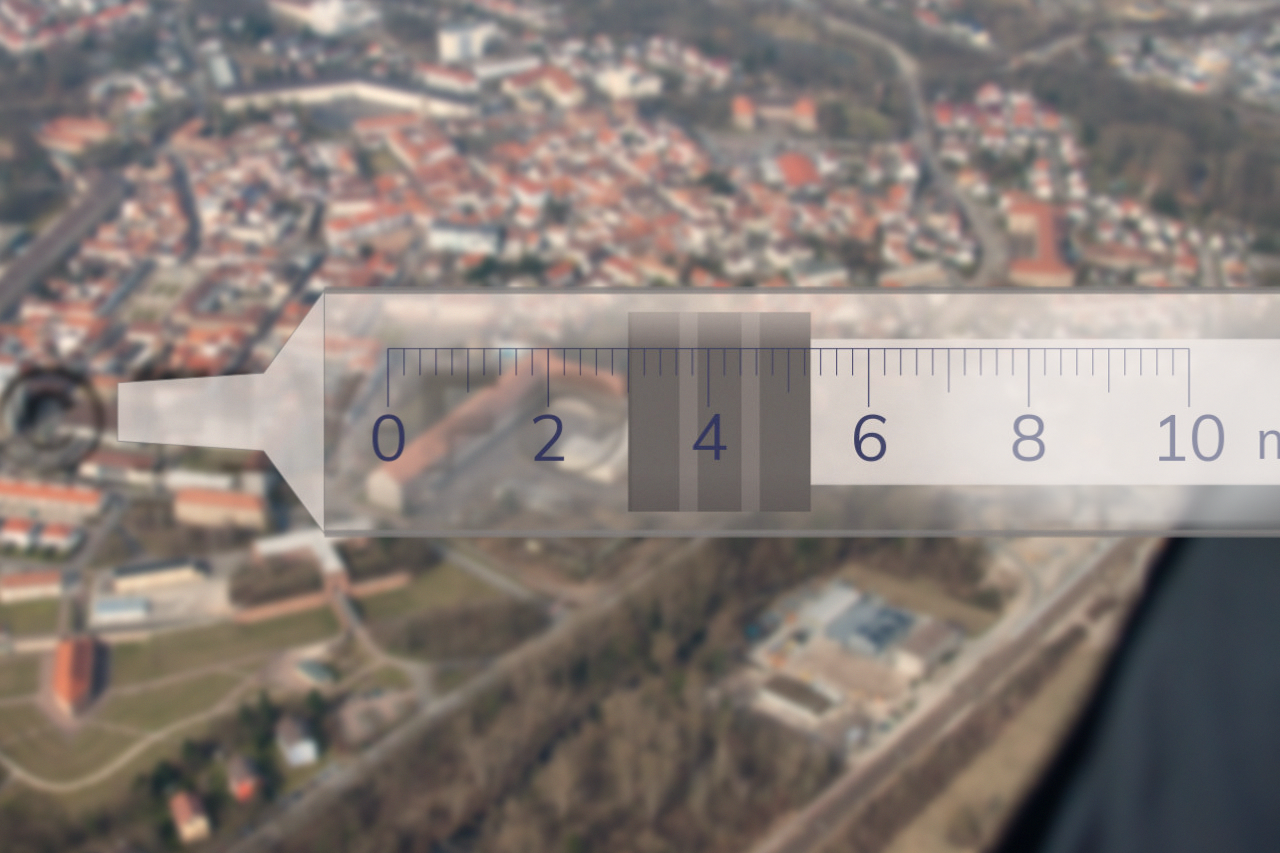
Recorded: 3 mL
